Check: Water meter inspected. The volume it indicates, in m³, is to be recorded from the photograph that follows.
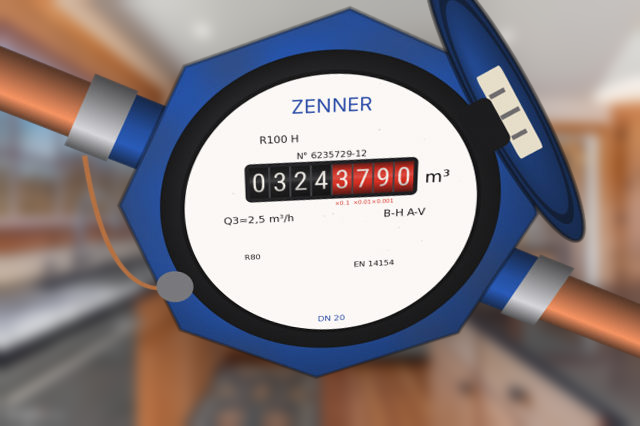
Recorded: 324.3790 m³
